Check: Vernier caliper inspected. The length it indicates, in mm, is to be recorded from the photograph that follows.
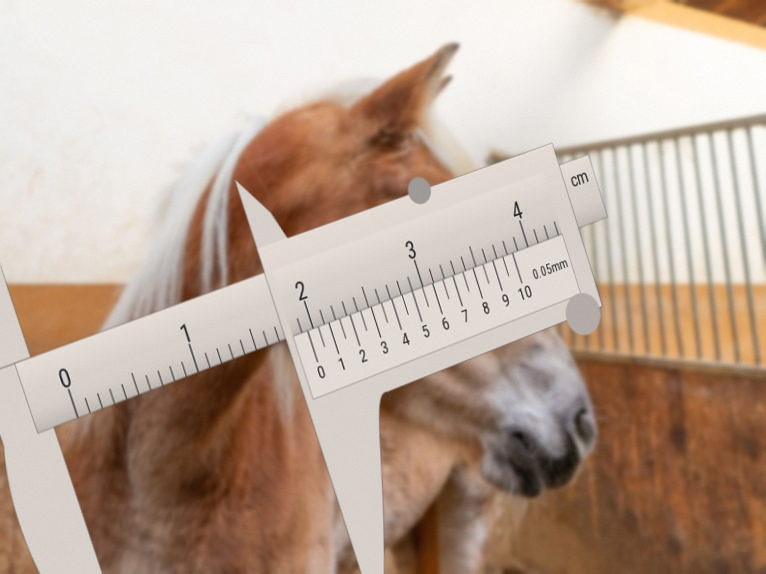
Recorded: 19.5 mm
